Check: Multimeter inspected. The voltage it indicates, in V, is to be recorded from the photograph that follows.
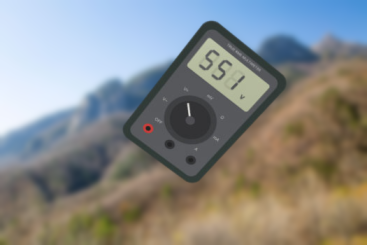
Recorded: 551 V
